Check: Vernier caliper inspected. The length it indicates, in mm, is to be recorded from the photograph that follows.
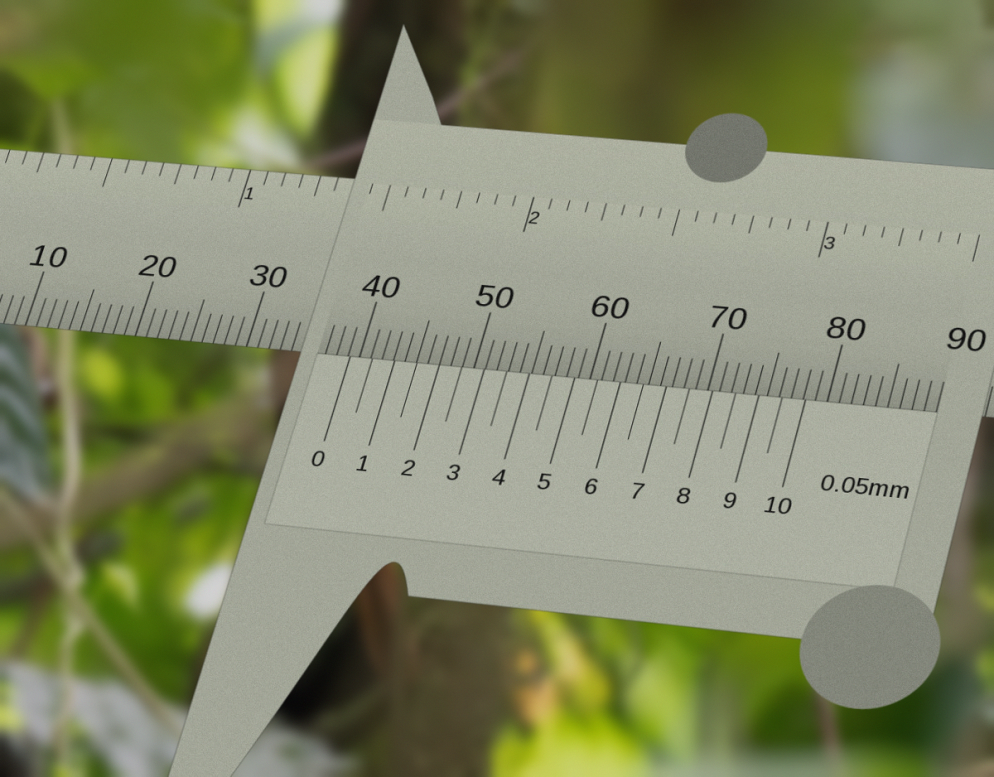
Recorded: 39.2 mm
